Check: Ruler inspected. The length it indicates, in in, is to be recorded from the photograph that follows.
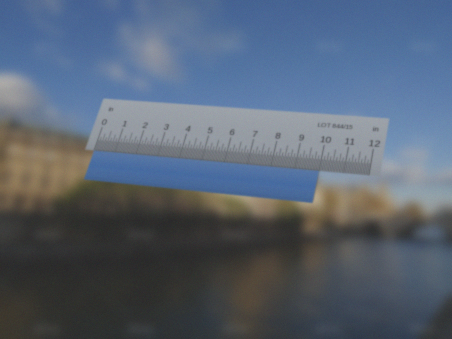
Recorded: 10 in
